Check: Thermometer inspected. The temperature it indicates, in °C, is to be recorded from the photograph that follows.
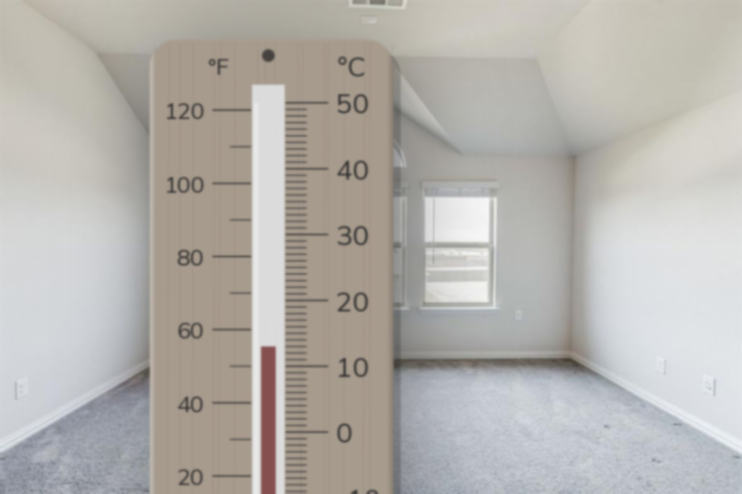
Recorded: 13 °C
